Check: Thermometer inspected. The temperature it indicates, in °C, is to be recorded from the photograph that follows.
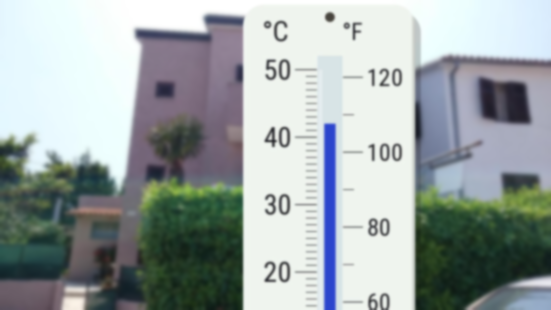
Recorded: 42 °C
